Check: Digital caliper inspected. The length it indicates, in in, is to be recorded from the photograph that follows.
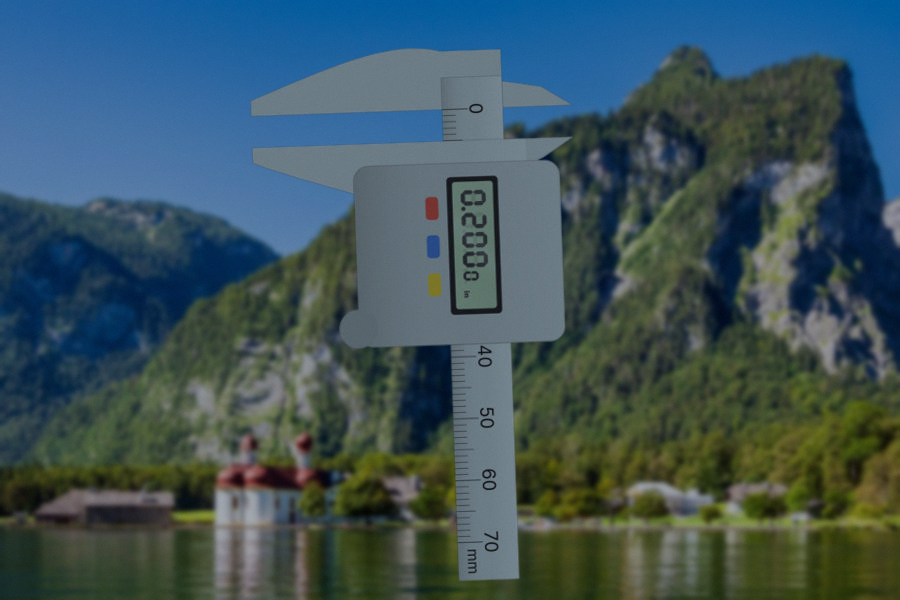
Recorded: 0.2000 in
